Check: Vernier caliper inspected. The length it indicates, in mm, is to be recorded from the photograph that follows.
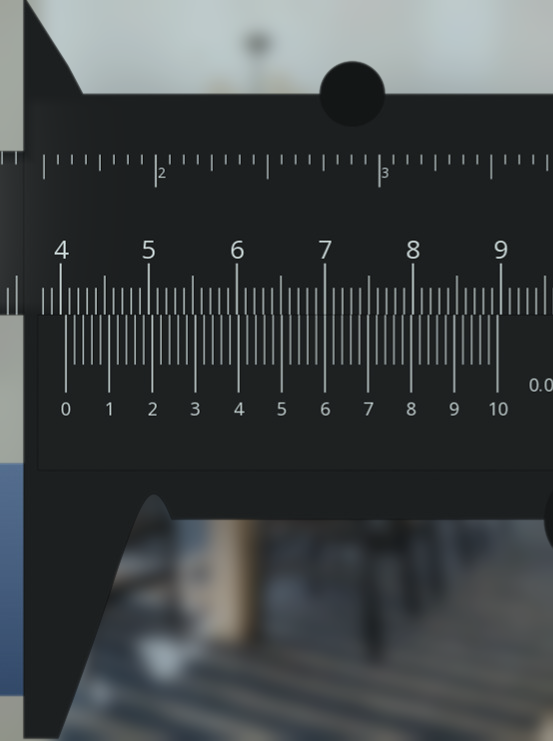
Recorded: 40.6 mm
